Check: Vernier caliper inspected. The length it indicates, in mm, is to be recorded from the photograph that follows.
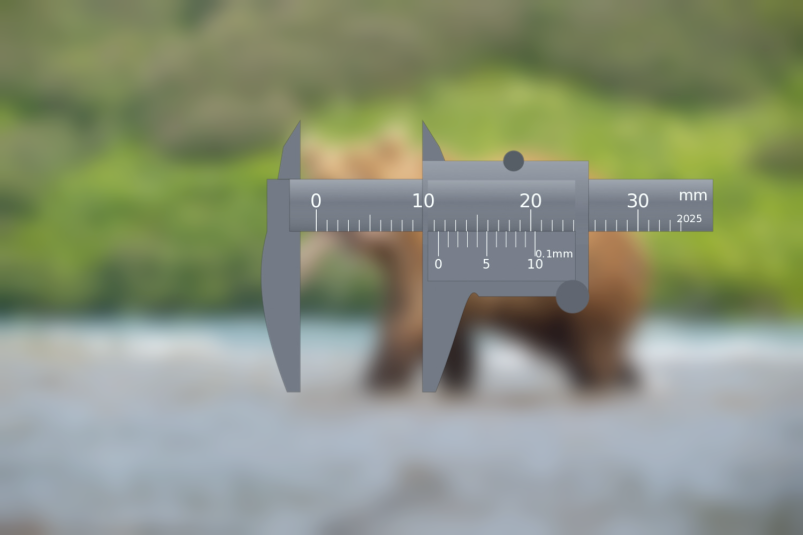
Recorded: 11.4 mm
